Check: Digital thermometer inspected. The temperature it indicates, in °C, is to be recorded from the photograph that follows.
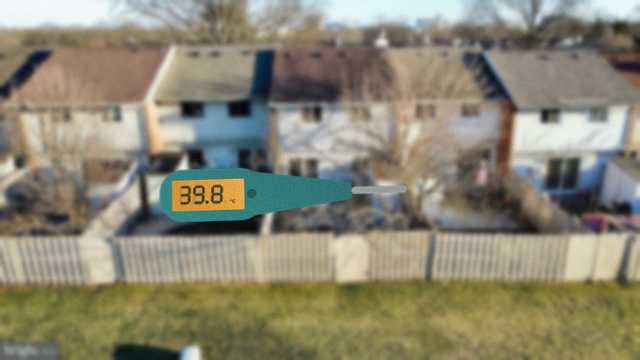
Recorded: 39.8 °C
